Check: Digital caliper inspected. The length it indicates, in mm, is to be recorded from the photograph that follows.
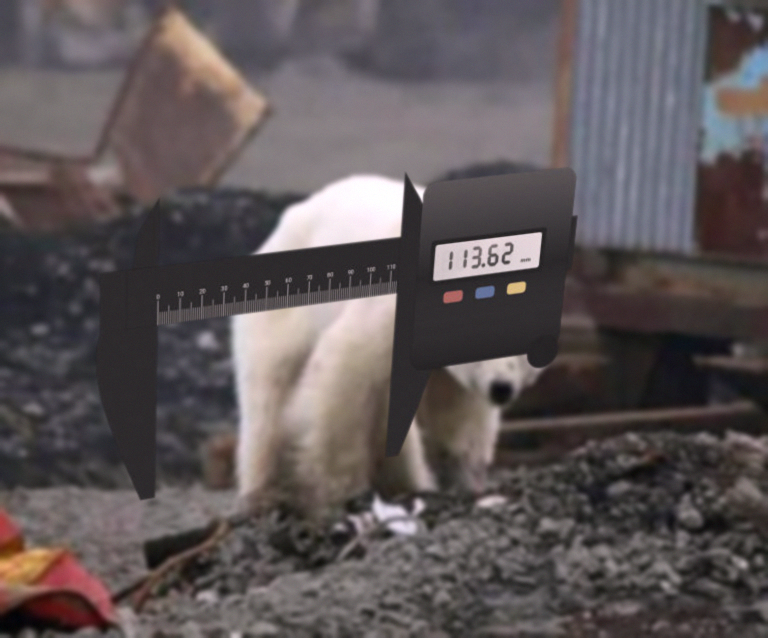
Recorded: 113.62 mm
